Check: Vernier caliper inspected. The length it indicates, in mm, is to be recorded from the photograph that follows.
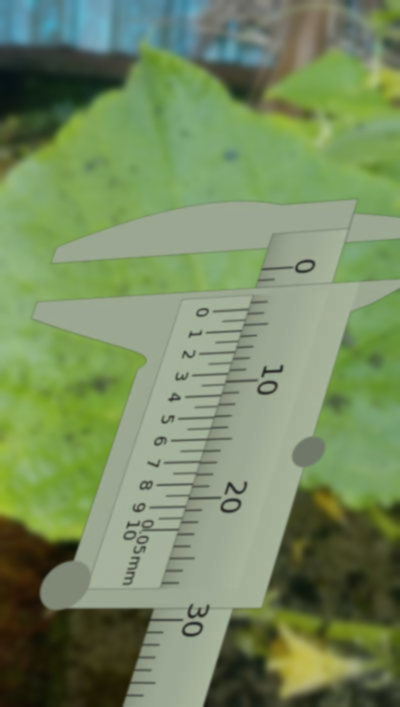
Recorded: 3.6 mm
